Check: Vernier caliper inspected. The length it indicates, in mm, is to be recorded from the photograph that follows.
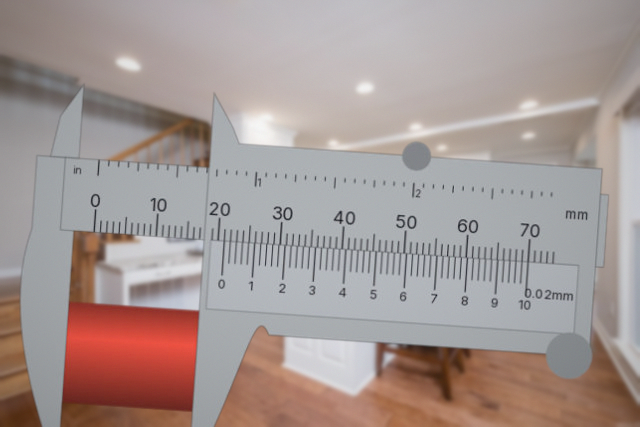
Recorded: 21.0 mm
